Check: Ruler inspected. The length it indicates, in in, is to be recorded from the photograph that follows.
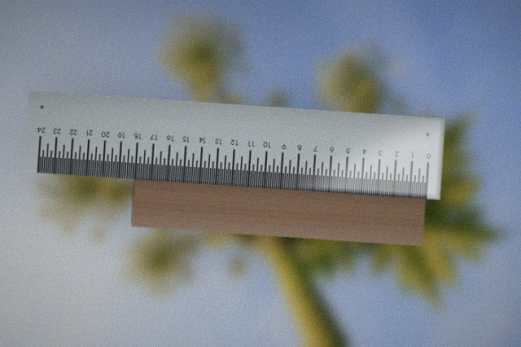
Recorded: 18 in
